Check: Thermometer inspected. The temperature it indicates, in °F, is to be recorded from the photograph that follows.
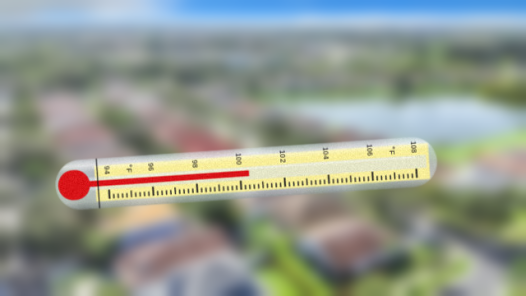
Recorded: 100.4 °F
